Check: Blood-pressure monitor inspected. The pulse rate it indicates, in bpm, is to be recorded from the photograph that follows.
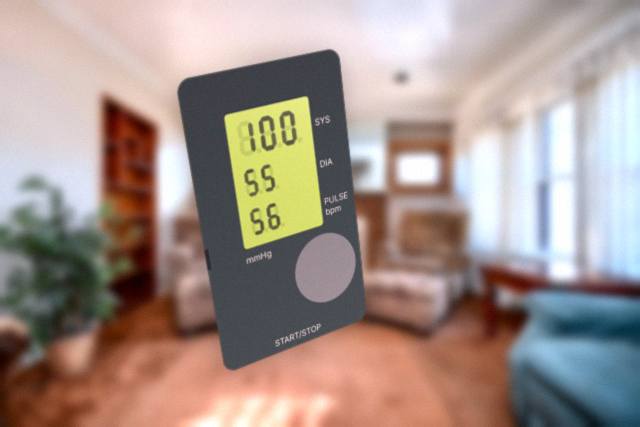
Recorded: 56 bpm
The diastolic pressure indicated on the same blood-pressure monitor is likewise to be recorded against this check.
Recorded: 55 mmHg
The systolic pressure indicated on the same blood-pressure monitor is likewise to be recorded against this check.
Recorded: 100 mmHg
